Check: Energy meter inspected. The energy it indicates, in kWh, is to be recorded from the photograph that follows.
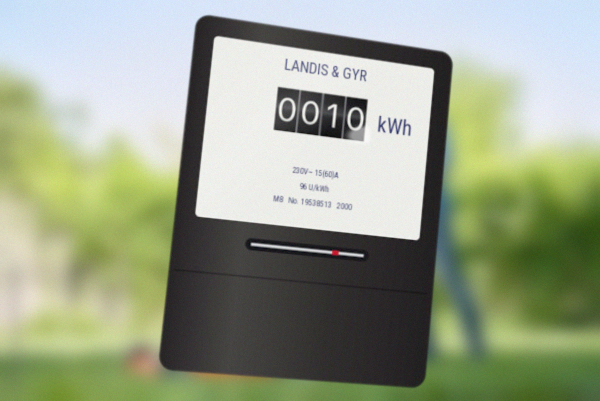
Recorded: 10 kWh
